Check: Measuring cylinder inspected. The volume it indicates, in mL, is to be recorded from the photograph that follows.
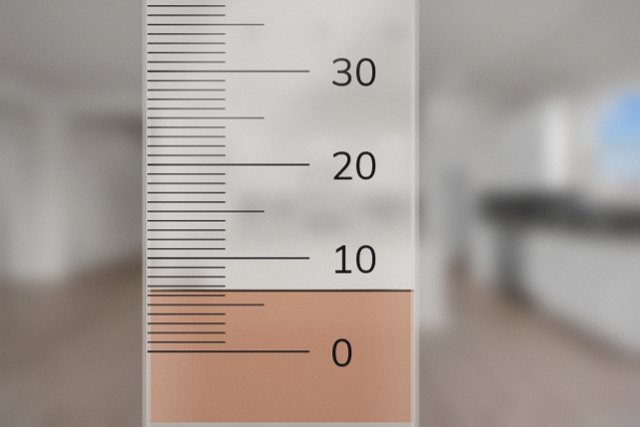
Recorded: 6.5 mL
